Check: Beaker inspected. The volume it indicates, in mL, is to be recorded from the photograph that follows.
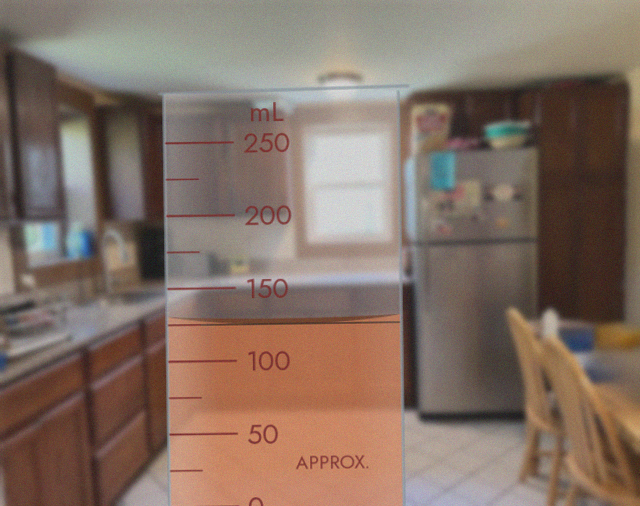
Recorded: 125 mL
